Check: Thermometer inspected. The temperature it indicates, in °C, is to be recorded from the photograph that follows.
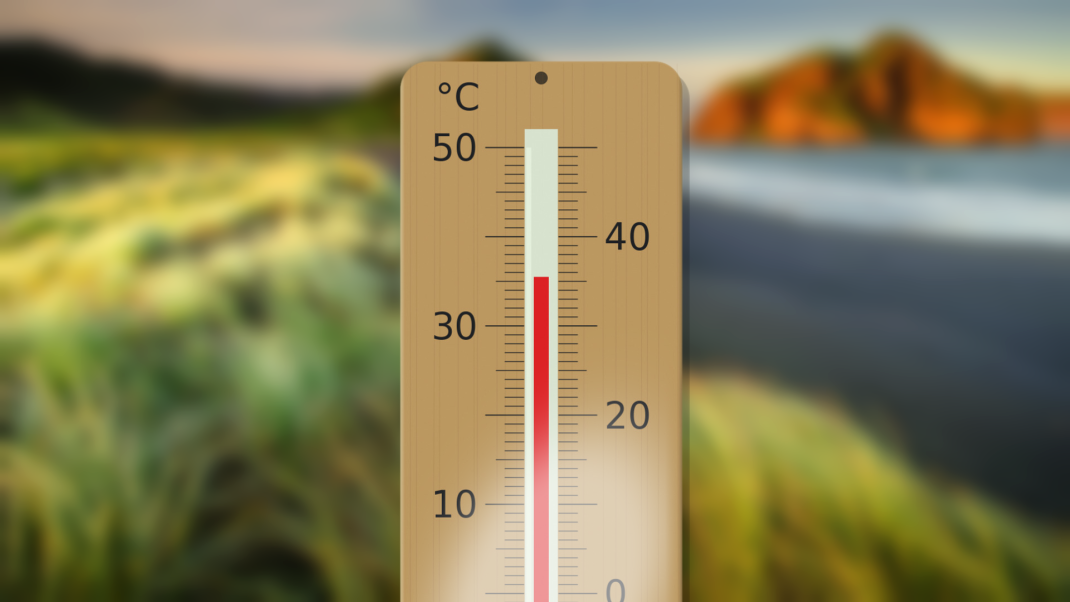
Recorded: 35.5 °C
